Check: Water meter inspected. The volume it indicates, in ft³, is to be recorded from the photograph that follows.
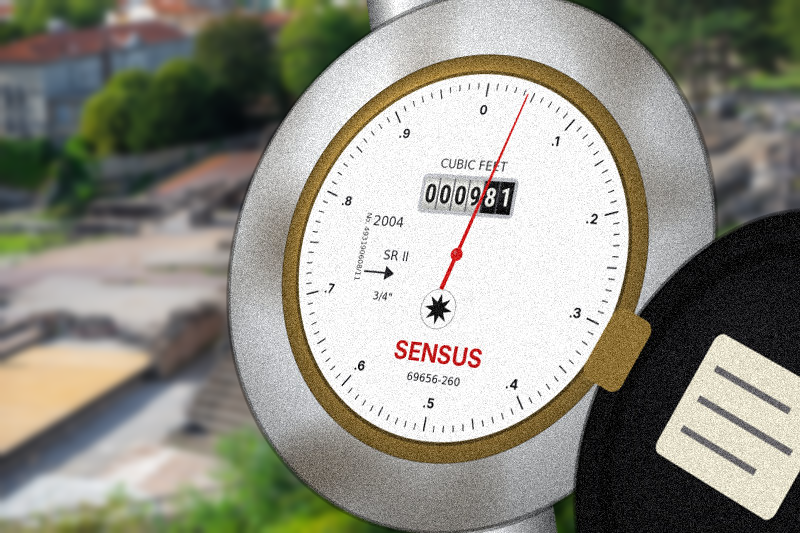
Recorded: 981.04 ft³
